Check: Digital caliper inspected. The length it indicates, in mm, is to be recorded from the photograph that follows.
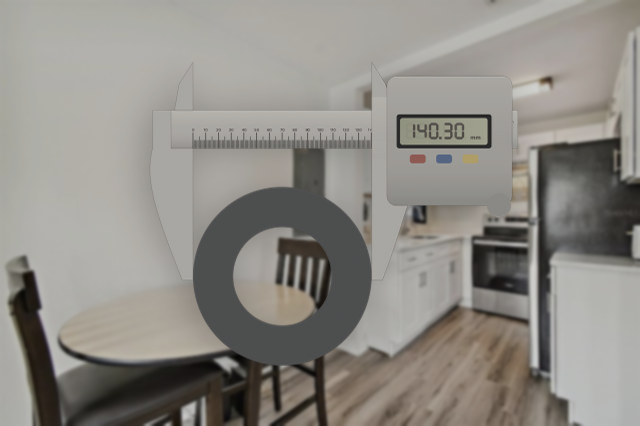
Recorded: 140.30 mm
